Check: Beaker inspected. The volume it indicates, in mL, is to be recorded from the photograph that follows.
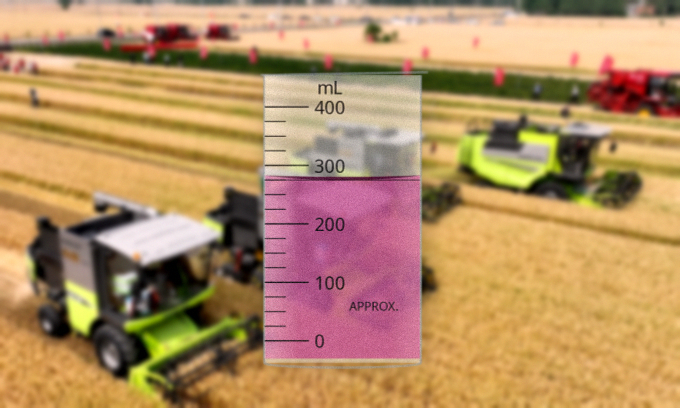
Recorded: 275 mL
